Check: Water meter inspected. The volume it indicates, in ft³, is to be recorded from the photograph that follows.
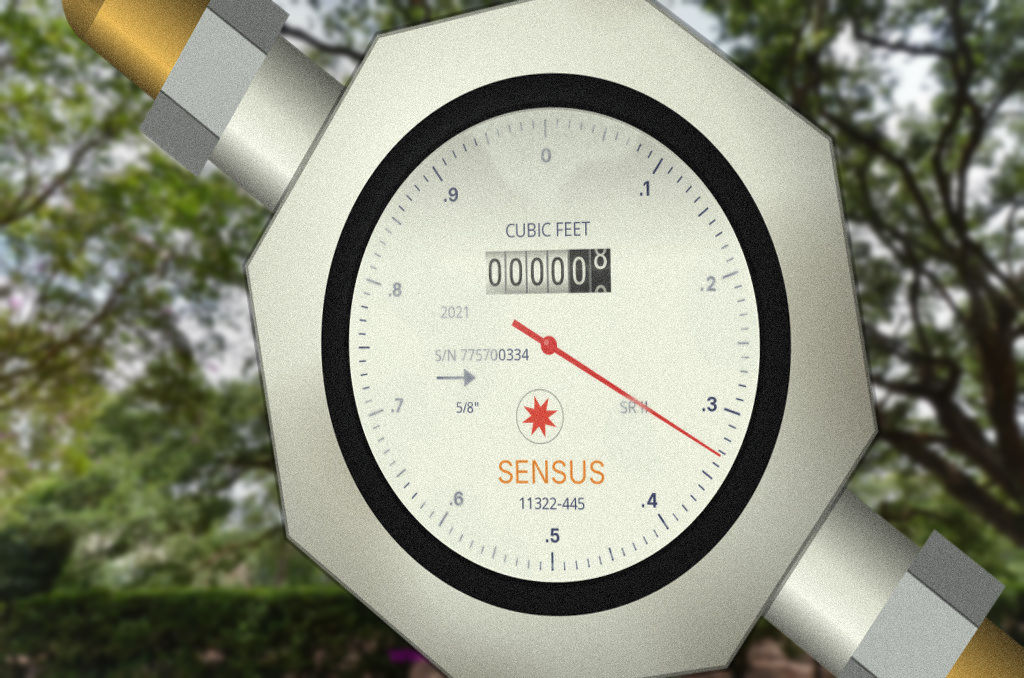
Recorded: 8.33 ft³
